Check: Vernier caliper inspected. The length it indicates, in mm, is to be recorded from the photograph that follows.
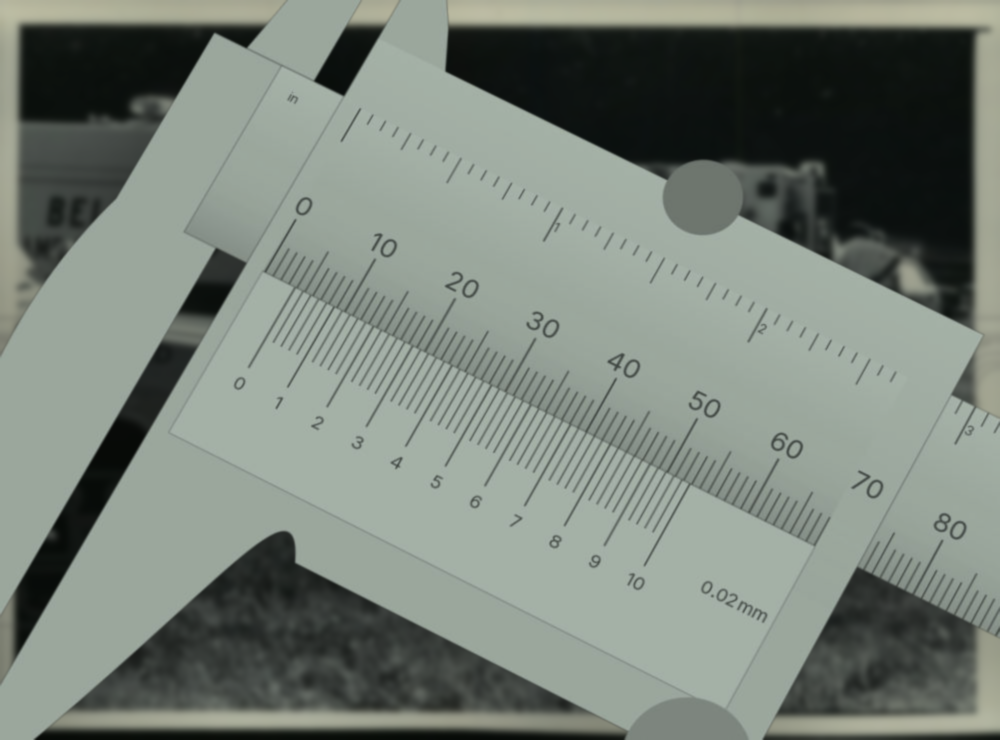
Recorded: 3.8 mm
